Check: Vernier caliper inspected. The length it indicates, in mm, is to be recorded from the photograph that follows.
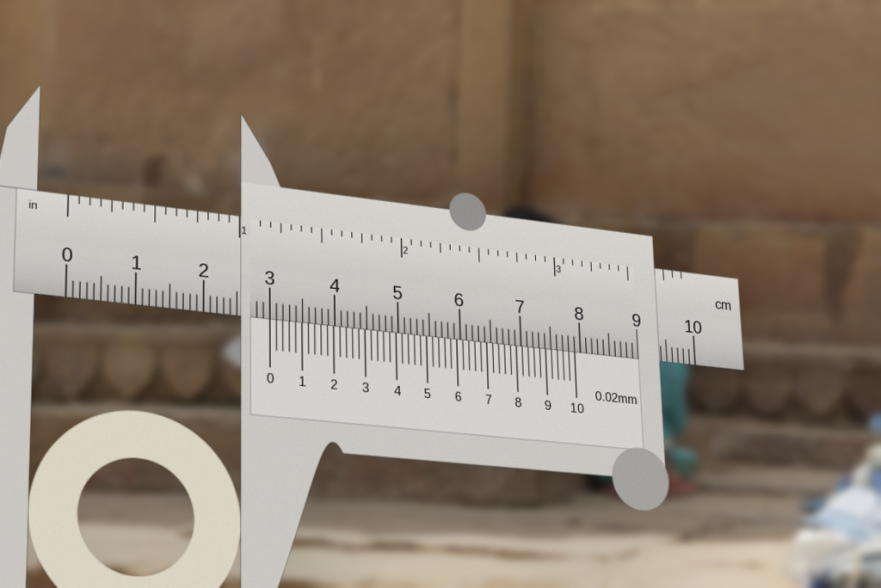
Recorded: 30.0 mm
